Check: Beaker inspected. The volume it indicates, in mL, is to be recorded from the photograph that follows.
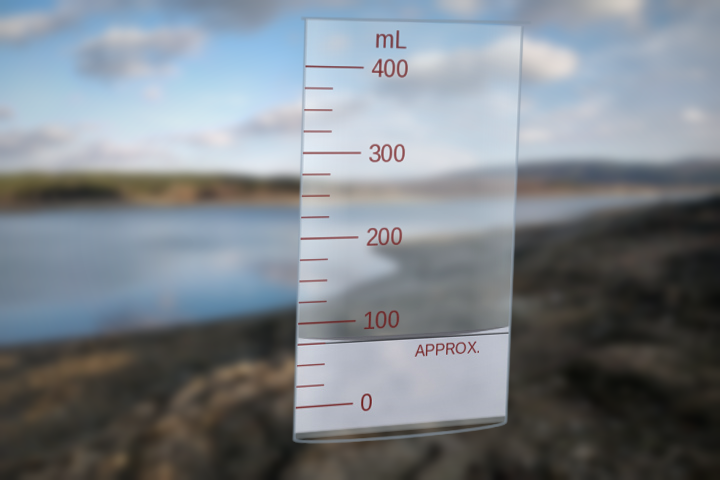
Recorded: 75 mL
